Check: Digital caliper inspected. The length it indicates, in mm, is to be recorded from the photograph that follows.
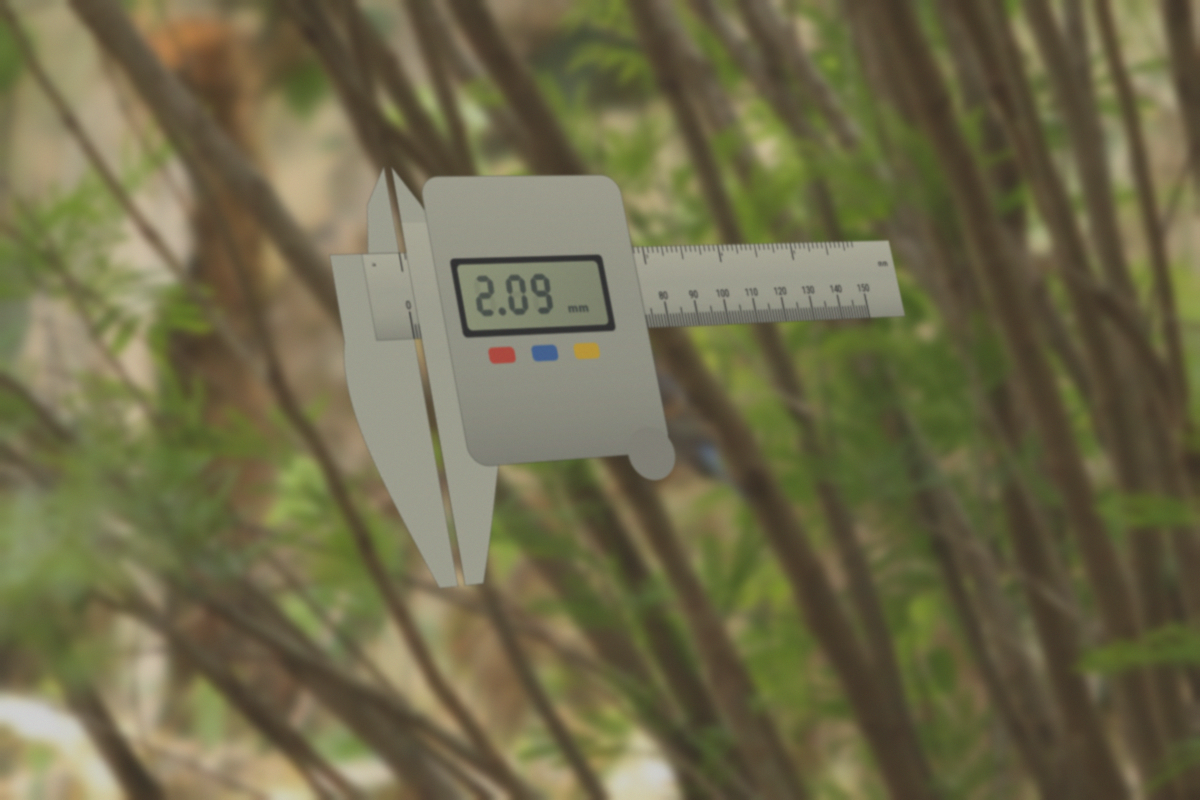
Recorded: 2.09 mm
